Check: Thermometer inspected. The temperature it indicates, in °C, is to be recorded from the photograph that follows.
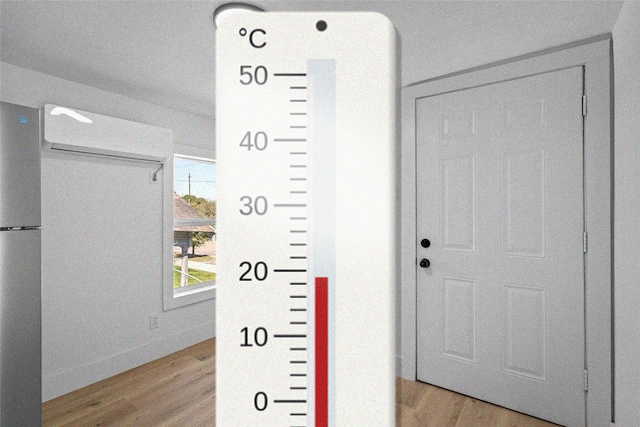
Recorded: 19 °C
